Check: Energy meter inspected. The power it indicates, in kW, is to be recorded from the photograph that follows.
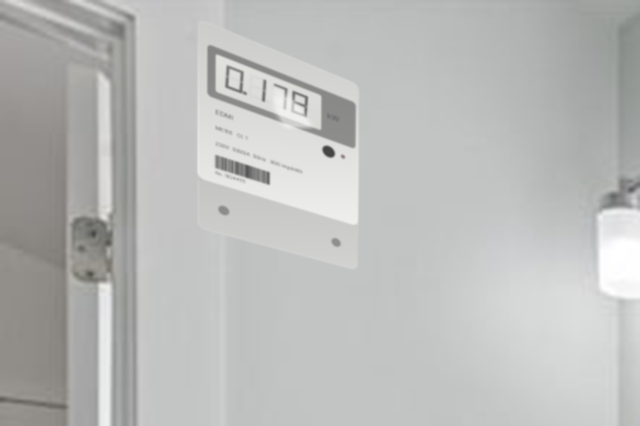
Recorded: 0.178 kW
